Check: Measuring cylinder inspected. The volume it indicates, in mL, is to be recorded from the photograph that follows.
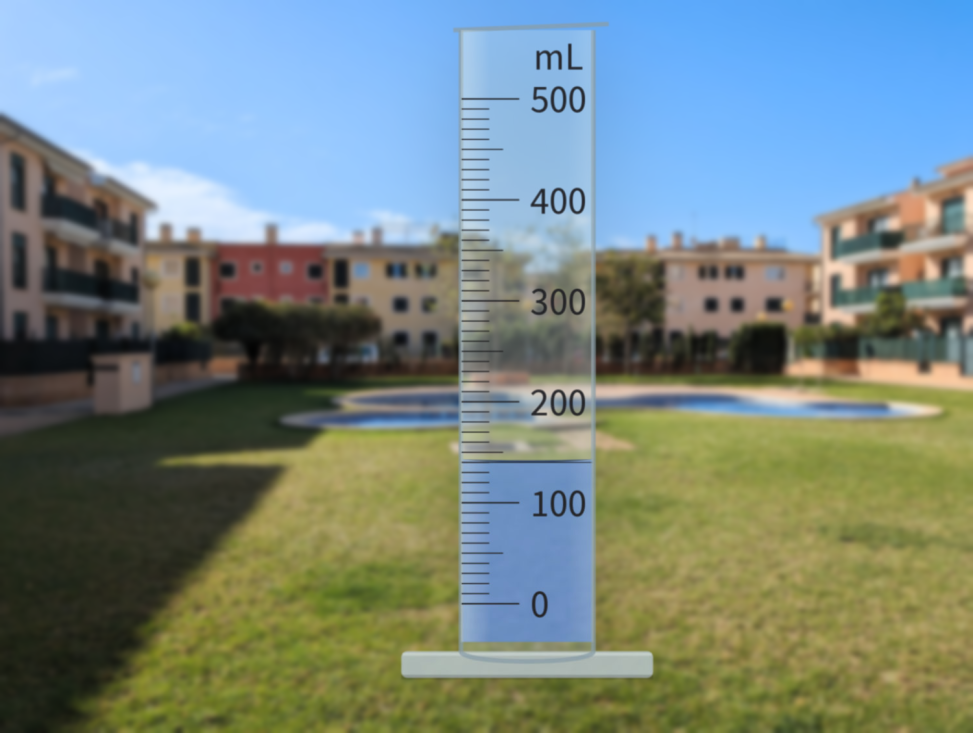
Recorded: 140 mL
